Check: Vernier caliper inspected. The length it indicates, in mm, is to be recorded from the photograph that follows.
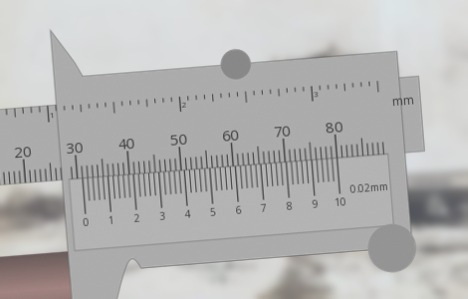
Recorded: 31.0 mm
